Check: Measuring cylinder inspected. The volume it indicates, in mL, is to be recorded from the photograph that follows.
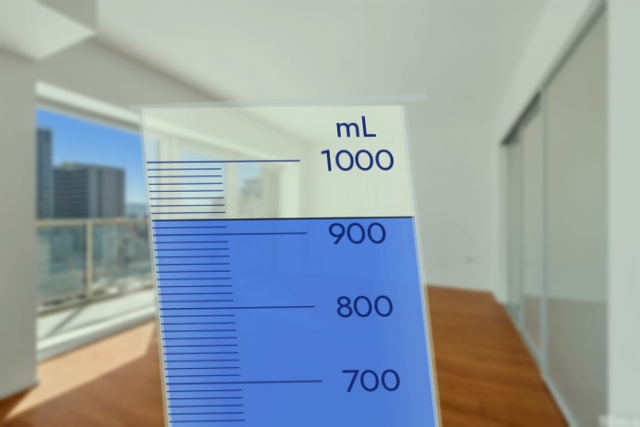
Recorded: 920 mL
